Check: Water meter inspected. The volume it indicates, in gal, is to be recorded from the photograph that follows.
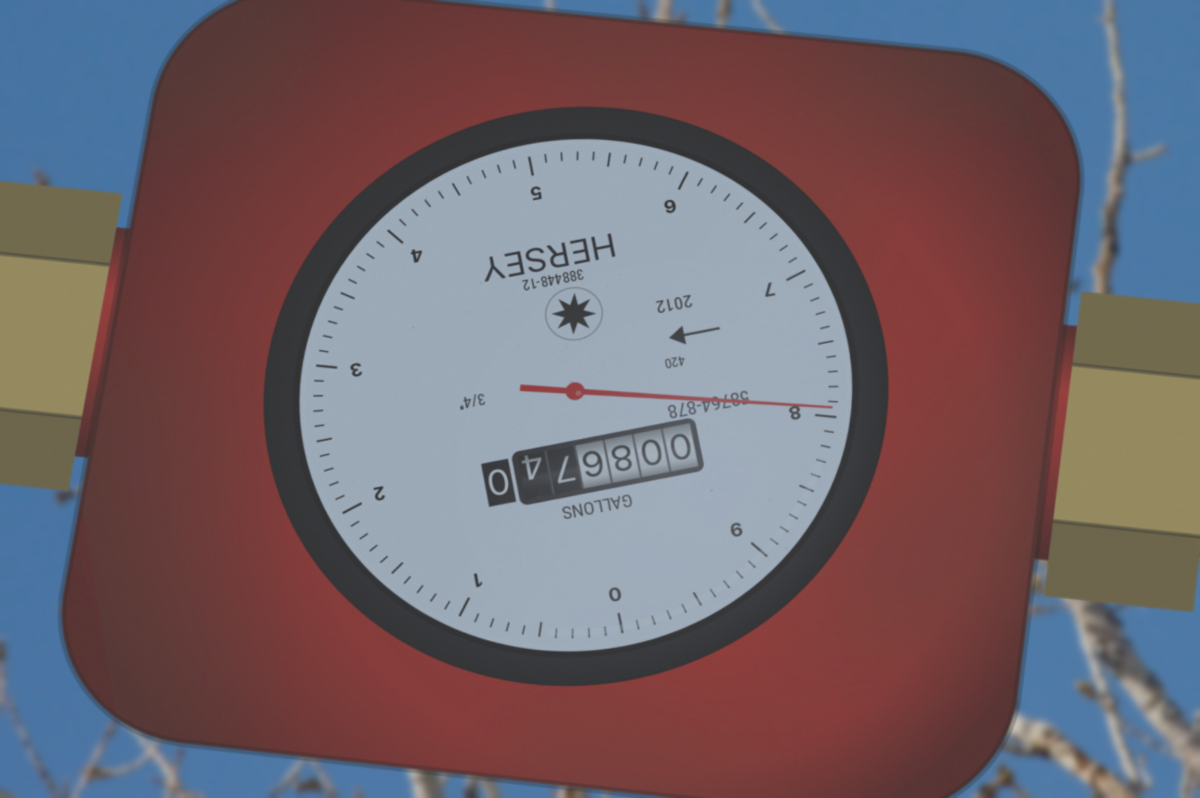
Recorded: 86737.9 gal
